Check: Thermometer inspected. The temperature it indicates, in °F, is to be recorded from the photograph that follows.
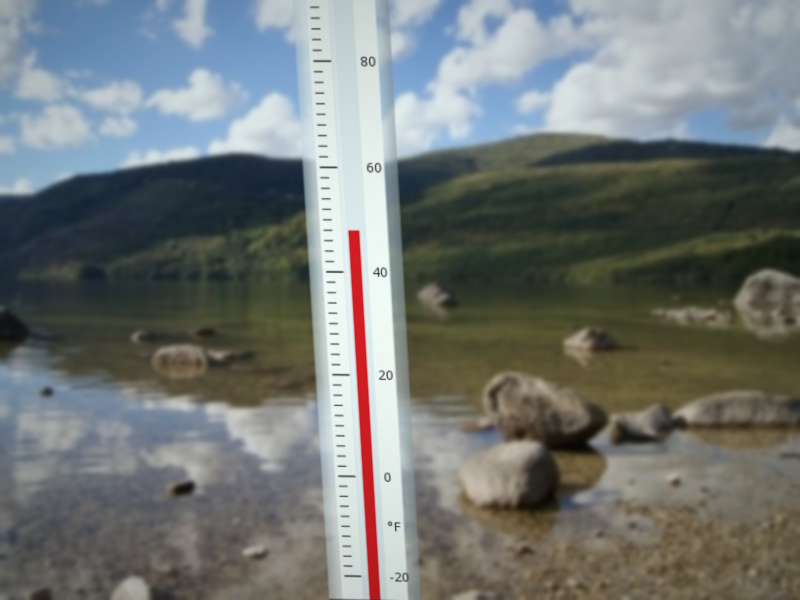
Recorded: 48 °F
